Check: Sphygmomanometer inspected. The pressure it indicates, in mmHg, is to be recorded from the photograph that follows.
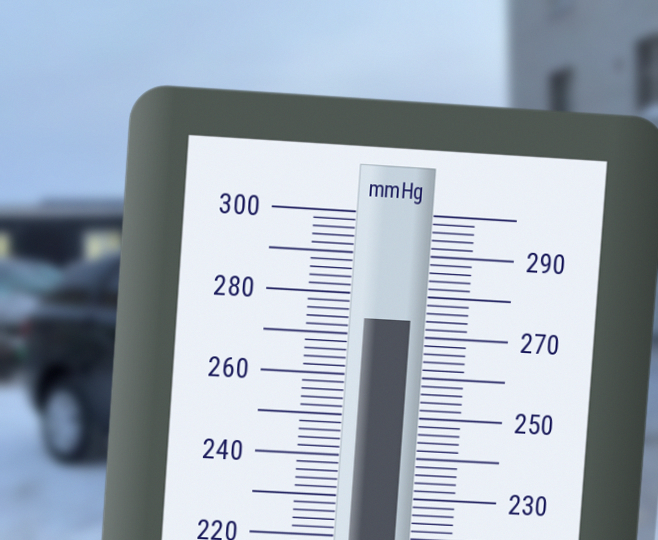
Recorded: 274 mmHg
